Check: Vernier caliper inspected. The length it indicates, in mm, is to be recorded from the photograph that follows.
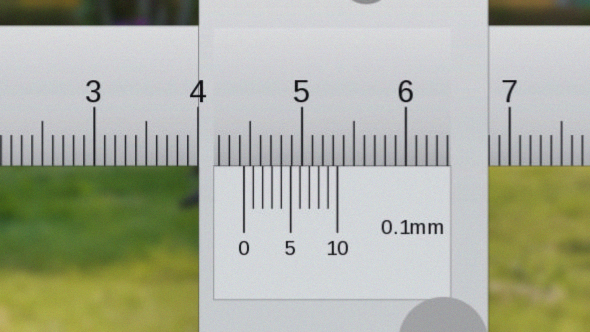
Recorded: 44.4 mm
